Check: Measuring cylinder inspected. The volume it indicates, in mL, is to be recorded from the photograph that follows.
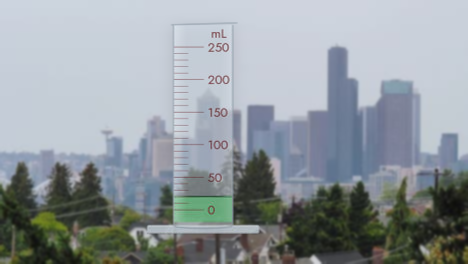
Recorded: 20 mL
